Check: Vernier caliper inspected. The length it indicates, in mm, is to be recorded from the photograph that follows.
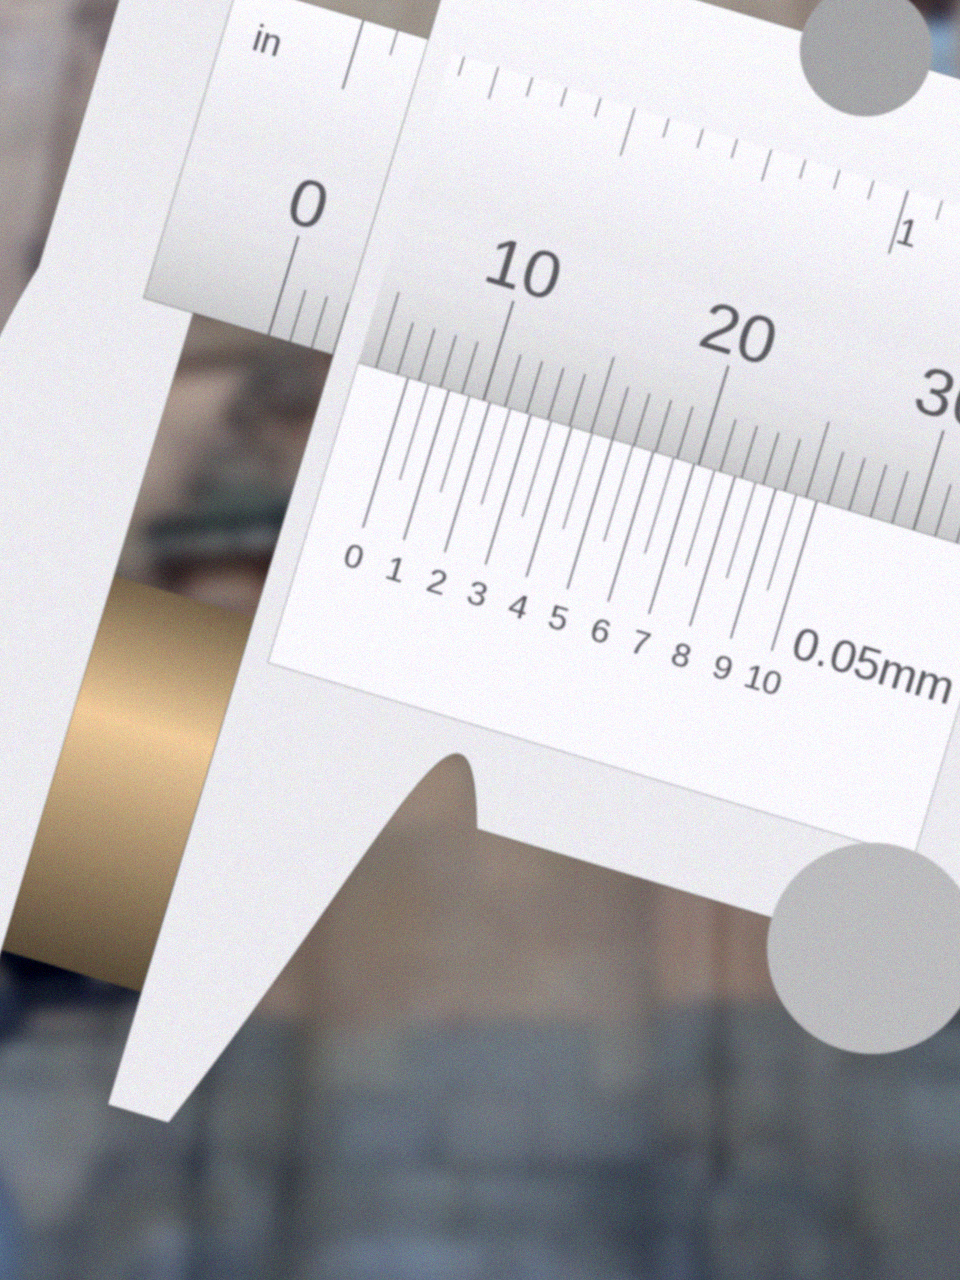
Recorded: 6.5 mm
